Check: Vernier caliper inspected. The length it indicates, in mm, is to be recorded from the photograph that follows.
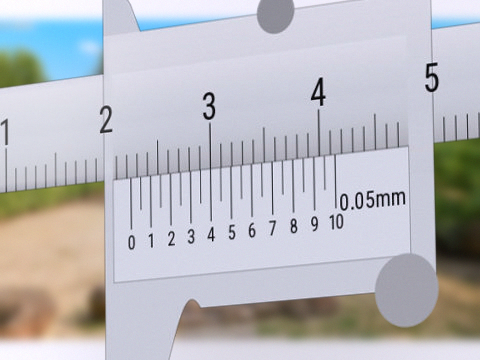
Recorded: 22.4 mm
